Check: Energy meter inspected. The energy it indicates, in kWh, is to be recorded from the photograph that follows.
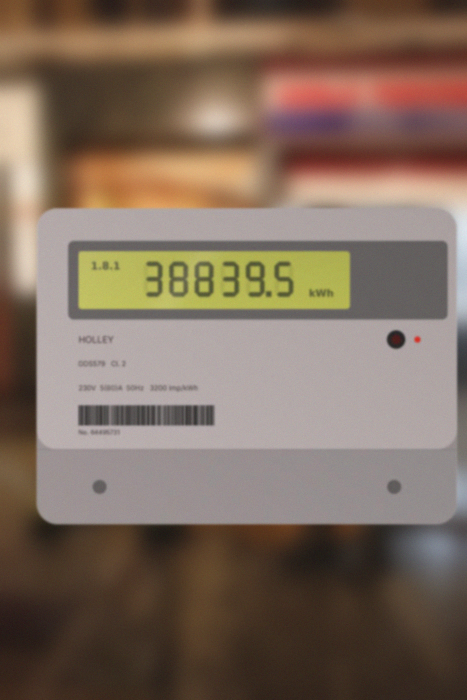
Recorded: 38839.5 kWh
